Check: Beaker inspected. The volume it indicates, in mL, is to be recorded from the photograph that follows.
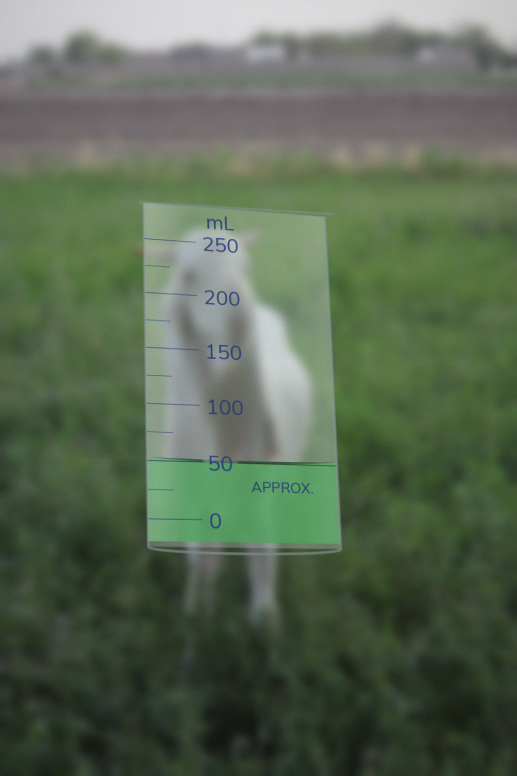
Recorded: 50 mL
